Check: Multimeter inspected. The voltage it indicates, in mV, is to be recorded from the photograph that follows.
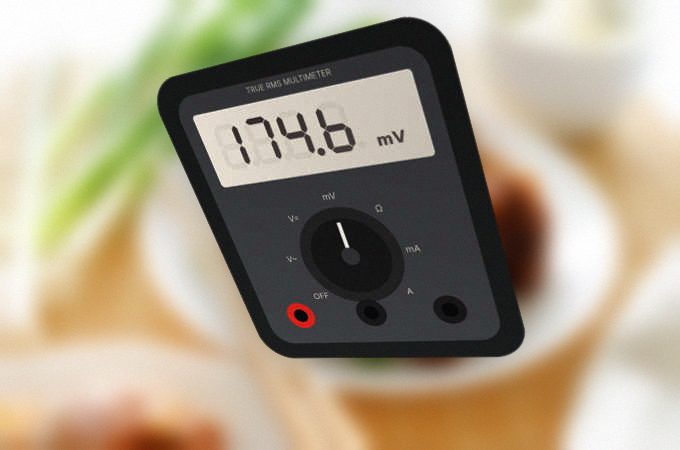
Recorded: 174.6 mV
